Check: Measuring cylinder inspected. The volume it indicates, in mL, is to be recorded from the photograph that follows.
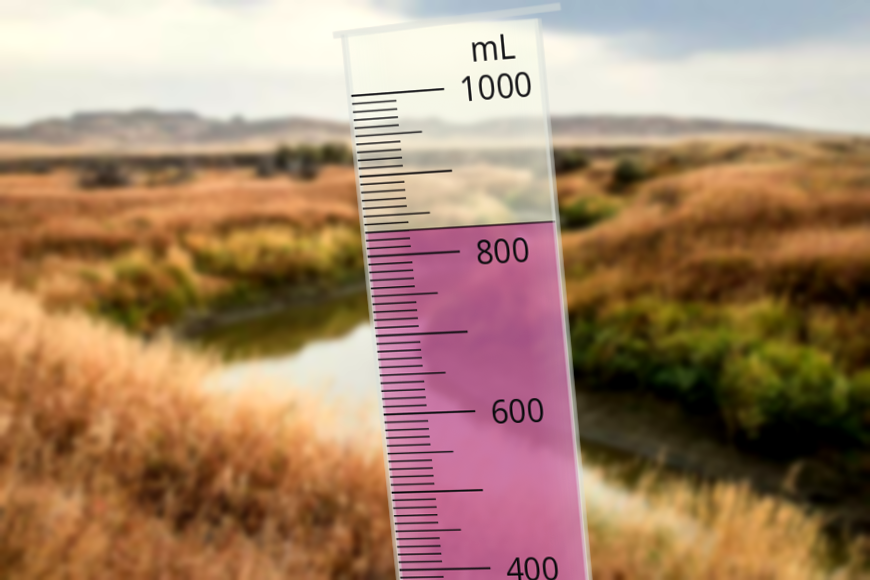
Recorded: 830 mL
